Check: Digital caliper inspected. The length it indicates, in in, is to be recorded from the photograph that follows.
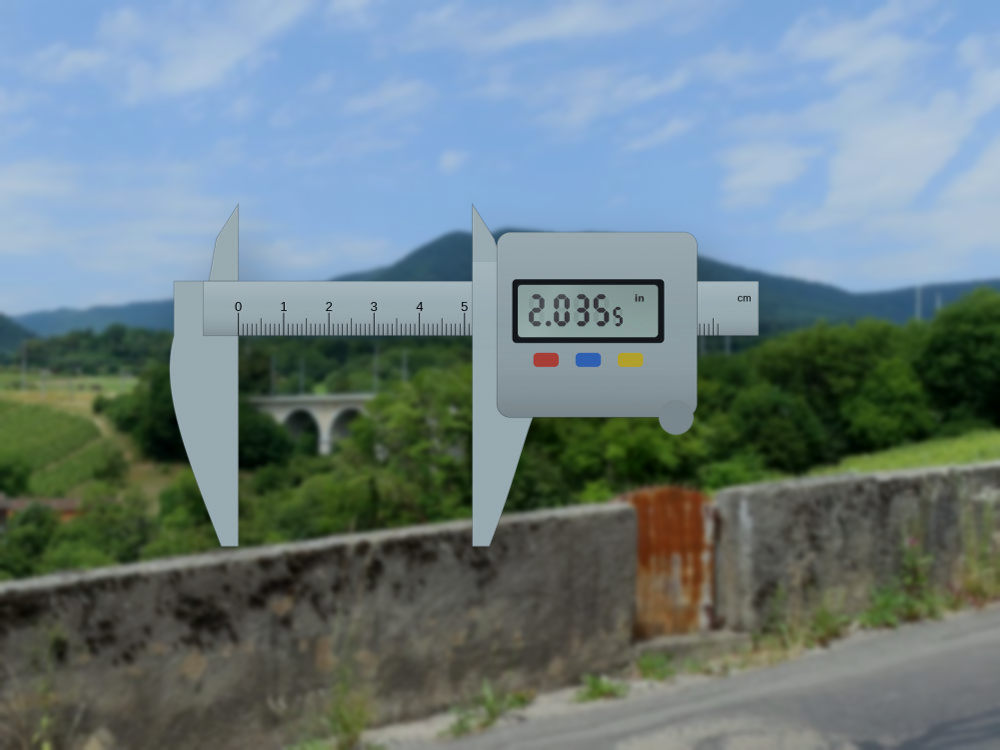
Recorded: 2.0355 in
